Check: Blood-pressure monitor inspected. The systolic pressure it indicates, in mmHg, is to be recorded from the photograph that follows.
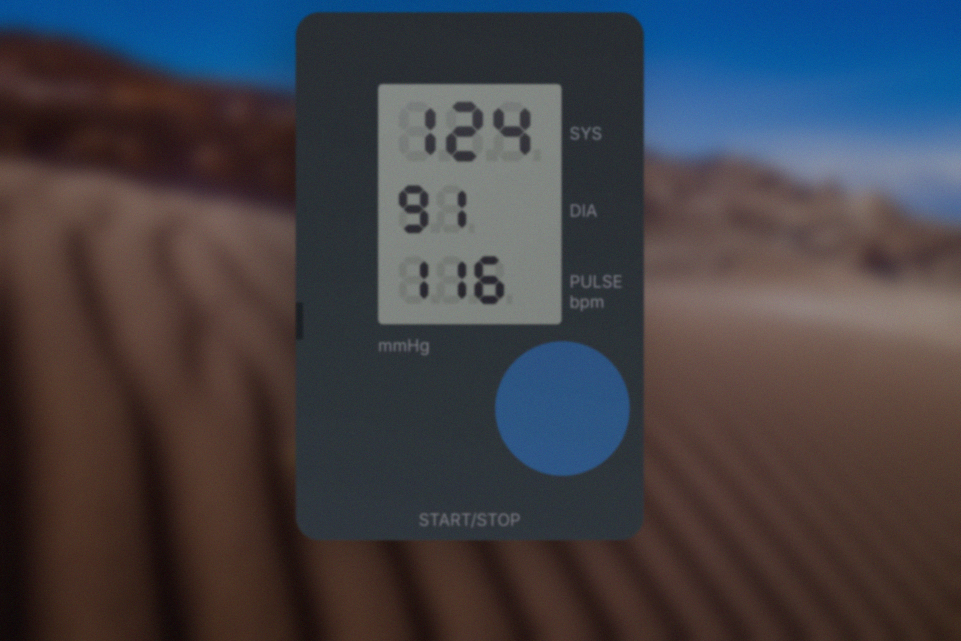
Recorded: 124 mmHg
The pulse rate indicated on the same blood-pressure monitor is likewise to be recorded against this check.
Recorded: 116 bpm
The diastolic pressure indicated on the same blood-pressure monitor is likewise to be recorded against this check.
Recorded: 91 mmHg
